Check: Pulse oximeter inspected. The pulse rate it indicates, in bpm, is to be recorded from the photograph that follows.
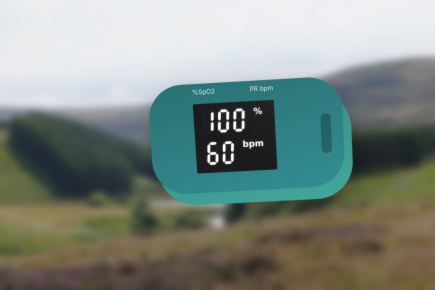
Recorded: 60 bpm
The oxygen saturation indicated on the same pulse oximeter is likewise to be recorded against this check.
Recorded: 100 %
